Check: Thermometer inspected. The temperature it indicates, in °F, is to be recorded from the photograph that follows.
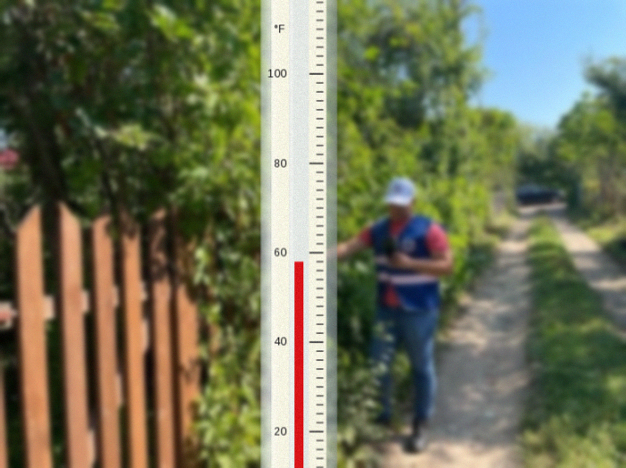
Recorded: 58 °F
